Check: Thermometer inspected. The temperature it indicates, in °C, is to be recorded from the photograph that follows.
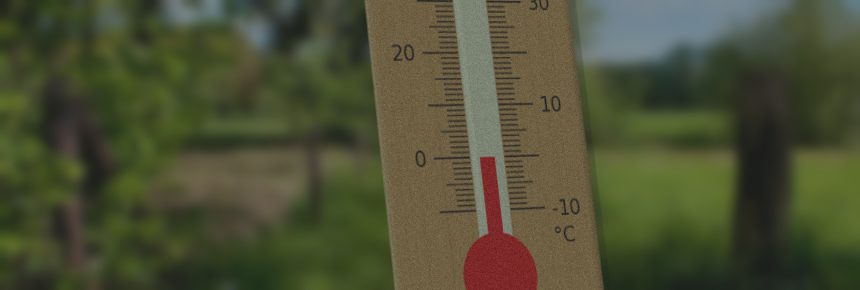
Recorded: 0 °C
